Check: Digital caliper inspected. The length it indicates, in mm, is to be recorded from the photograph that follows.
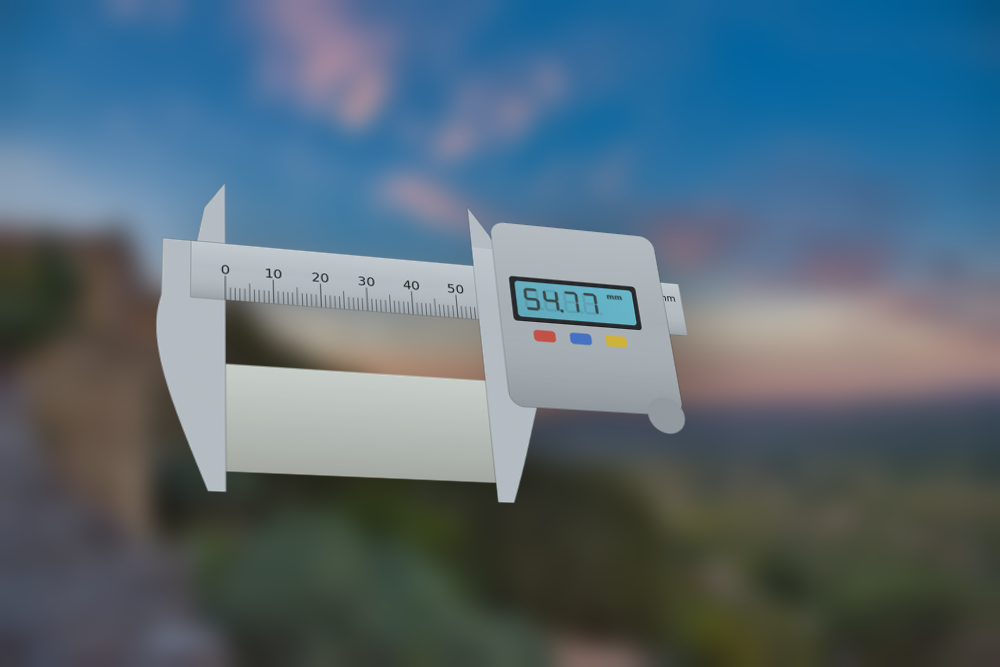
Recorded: 54.77 mm
